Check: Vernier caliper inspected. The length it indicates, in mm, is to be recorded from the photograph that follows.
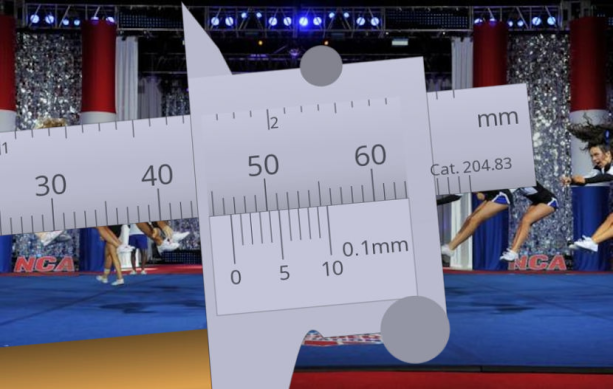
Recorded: 46.6 mm
